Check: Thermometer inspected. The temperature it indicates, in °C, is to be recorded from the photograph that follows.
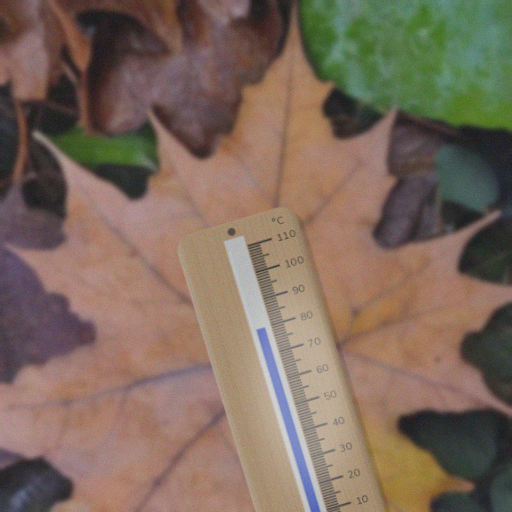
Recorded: 80 °C
